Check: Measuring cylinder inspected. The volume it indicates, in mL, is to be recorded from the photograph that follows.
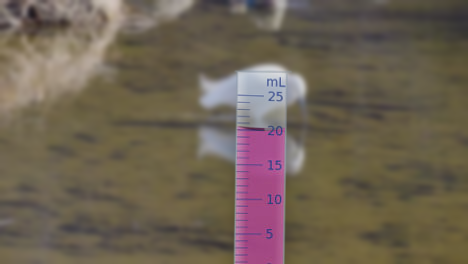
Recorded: 20 mL
